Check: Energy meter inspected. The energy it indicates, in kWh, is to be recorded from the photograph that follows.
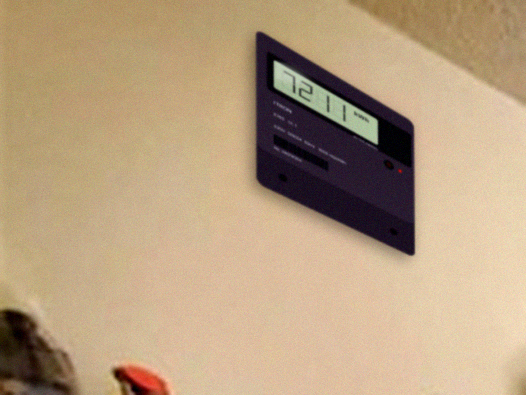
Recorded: 7211 kWh
